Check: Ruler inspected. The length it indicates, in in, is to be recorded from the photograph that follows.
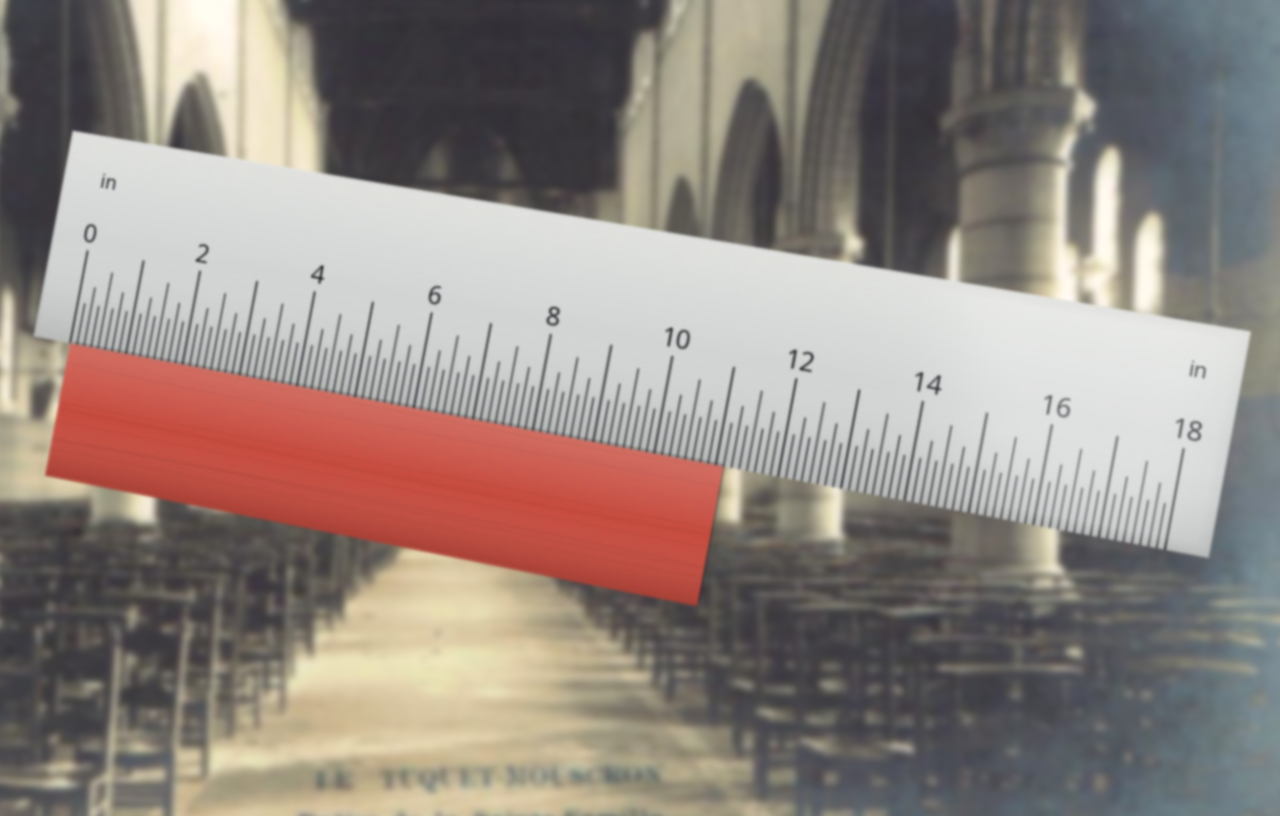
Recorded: 11.125 in
